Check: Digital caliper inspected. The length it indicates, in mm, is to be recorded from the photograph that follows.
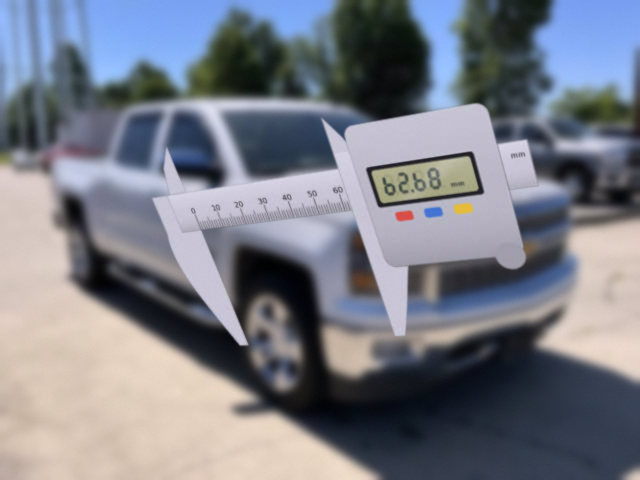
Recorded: 62.68 mm
